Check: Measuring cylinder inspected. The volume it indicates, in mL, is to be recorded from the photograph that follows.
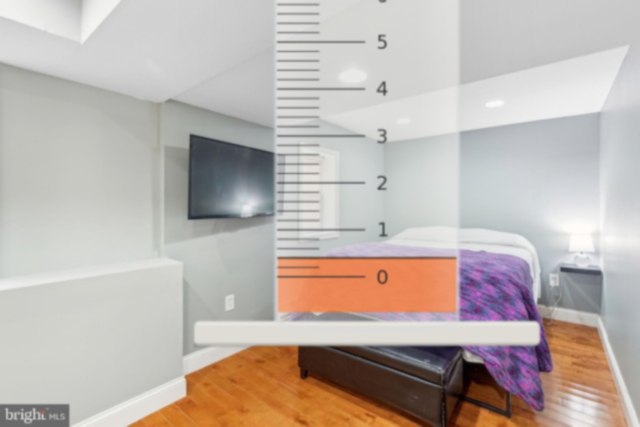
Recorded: 0.4 mL
